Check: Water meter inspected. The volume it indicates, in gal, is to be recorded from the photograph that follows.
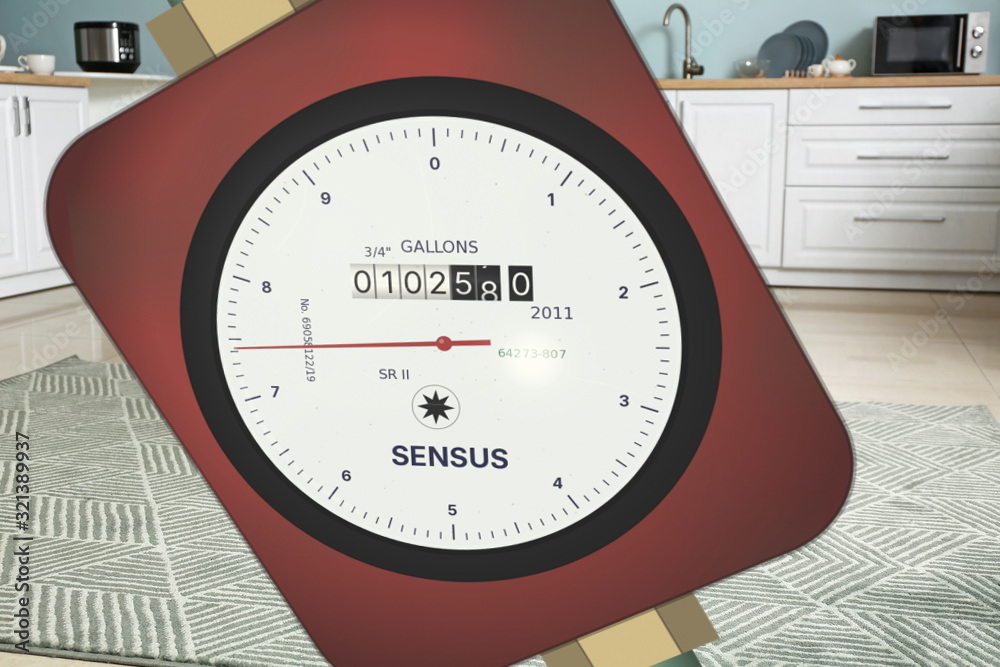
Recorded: 102577.4 gal
